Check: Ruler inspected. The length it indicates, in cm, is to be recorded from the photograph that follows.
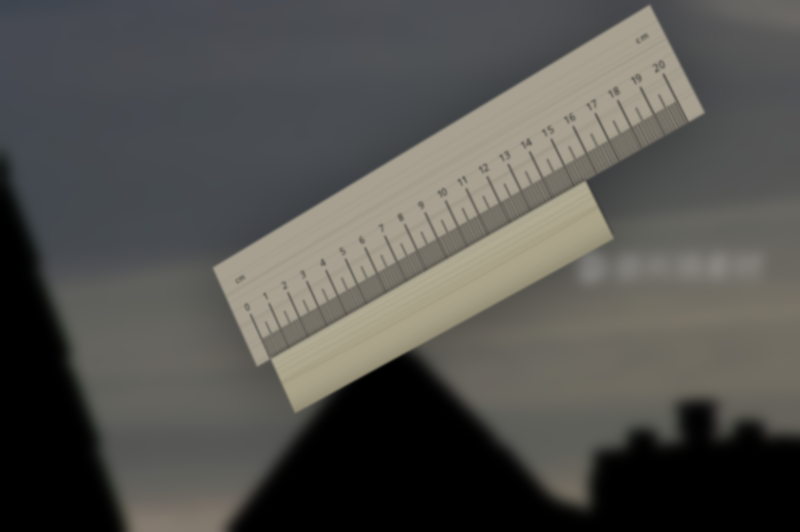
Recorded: 15.5 cm
